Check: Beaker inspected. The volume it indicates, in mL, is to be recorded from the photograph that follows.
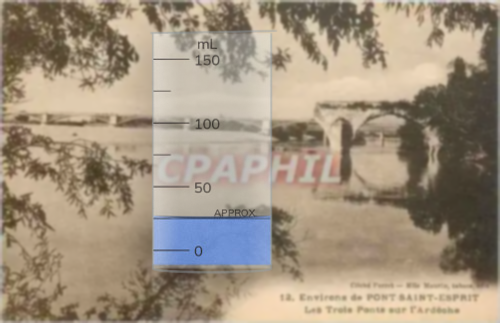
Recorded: 25 mL
